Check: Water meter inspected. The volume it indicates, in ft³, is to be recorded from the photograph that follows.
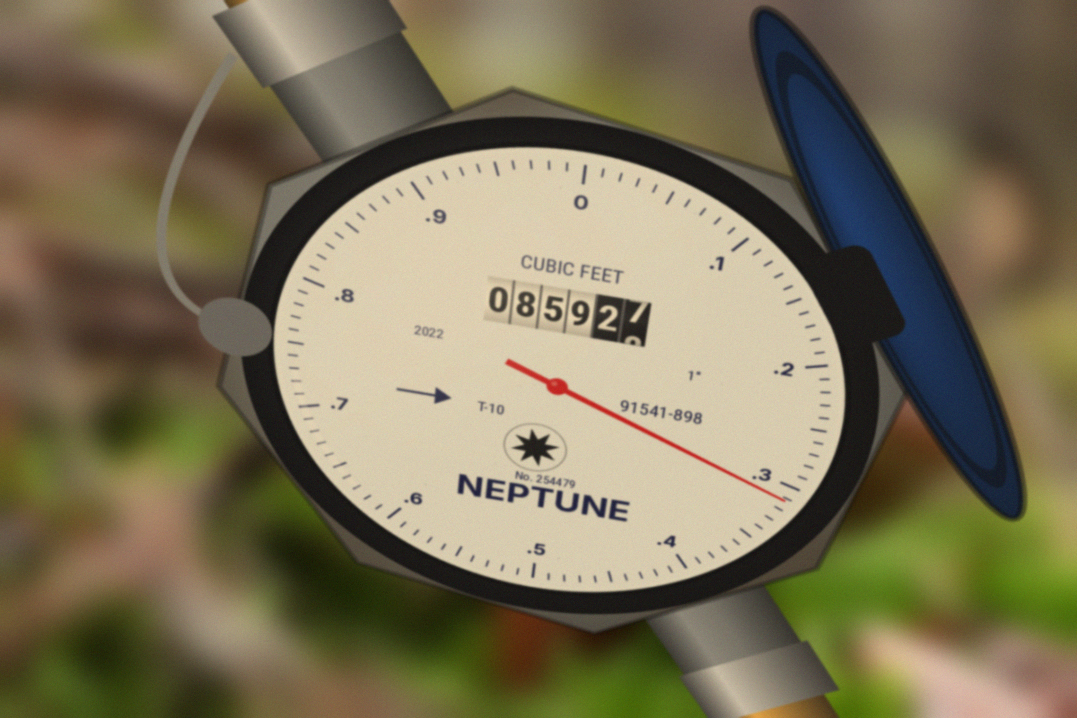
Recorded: 85927.31 ft³
